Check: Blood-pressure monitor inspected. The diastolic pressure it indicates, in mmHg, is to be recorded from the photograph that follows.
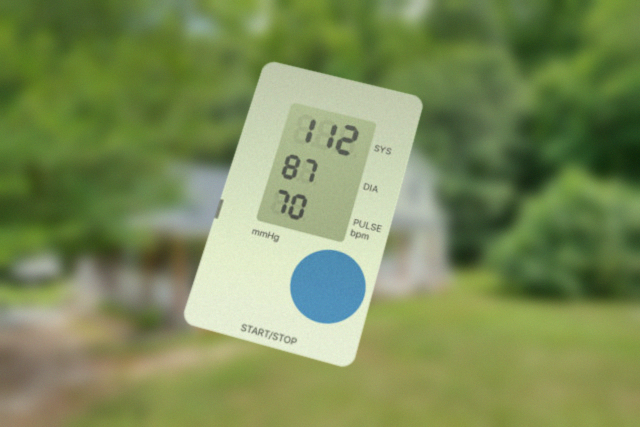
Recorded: 87 mmHg
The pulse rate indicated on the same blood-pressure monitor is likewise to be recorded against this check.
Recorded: 70 bpm
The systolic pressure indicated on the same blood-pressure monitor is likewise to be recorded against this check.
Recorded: 112 mmHg
